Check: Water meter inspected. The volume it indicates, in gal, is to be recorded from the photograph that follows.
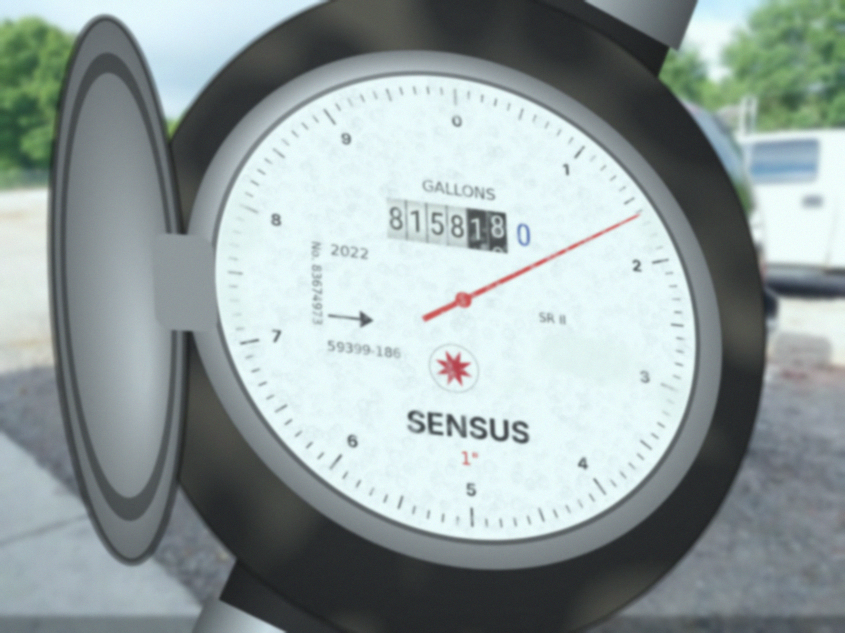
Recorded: 8158181.6 gal
